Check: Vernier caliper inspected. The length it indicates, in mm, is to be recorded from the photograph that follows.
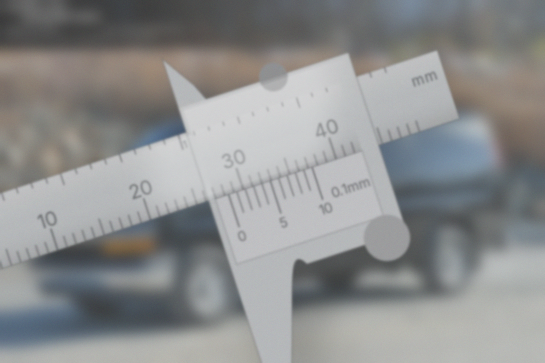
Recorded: 28.4 mm
